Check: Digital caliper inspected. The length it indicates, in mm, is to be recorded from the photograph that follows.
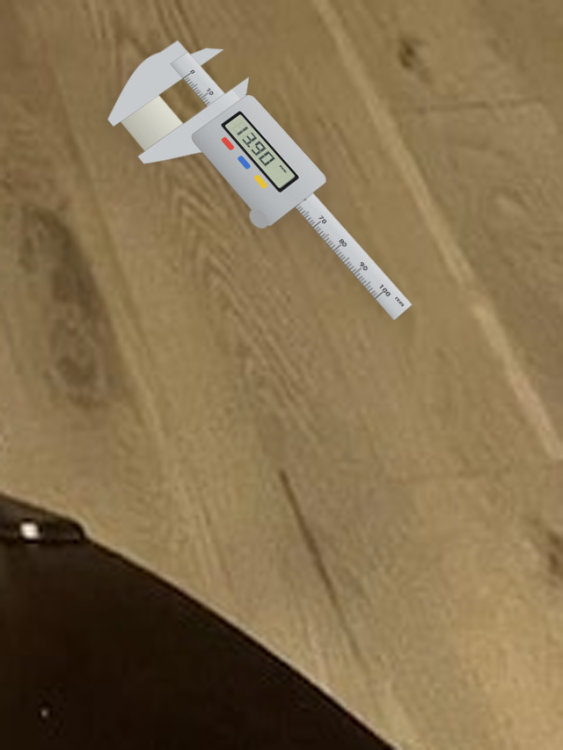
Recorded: 13.90 mm
